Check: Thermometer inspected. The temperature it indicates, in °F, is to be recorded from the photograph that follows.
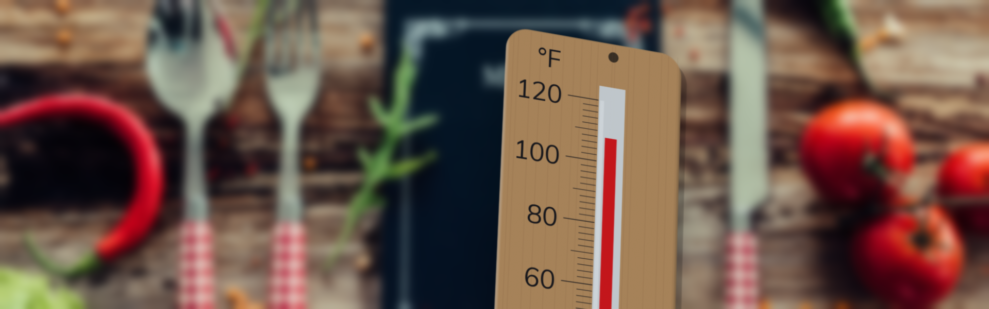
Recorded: 108 °F
